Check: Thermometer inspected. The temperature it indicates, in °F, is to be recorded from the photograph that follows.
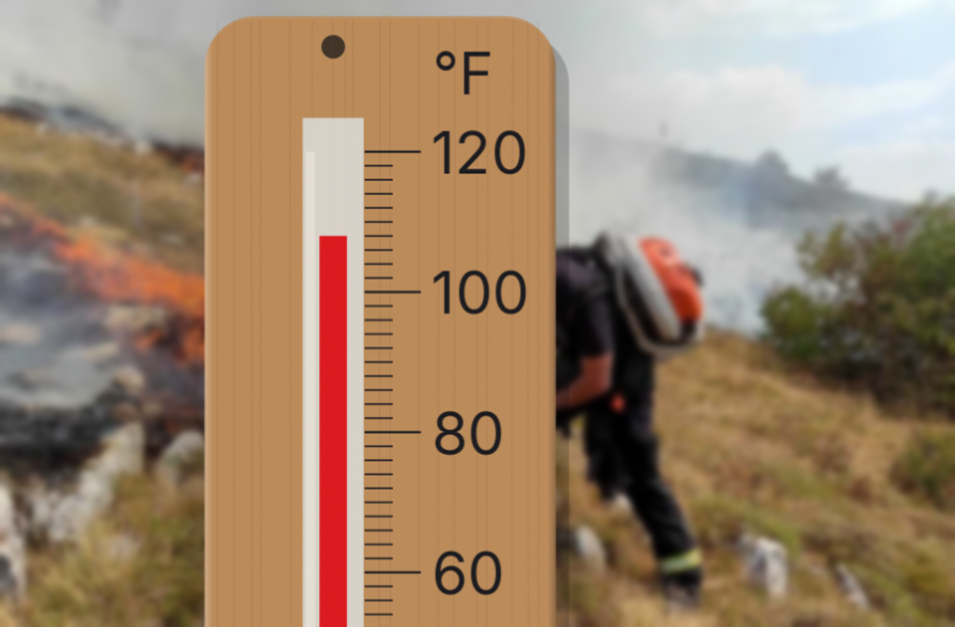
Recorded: 108 °F
